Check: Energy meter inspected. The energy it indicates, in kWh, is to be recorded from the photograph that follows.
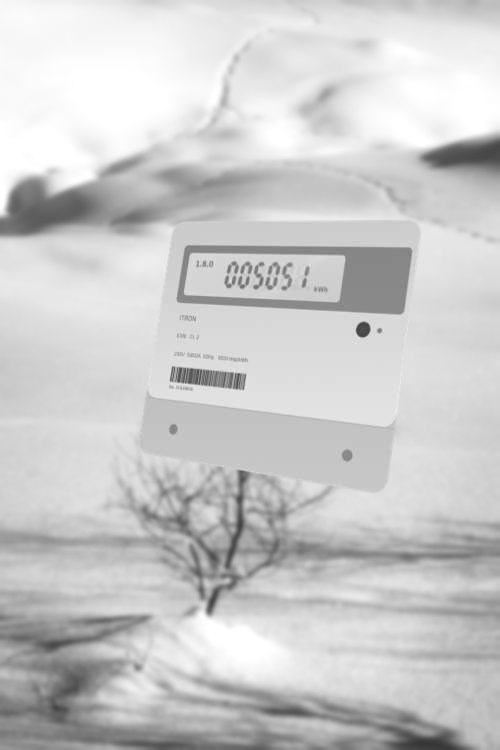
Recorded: 5051 kWh
